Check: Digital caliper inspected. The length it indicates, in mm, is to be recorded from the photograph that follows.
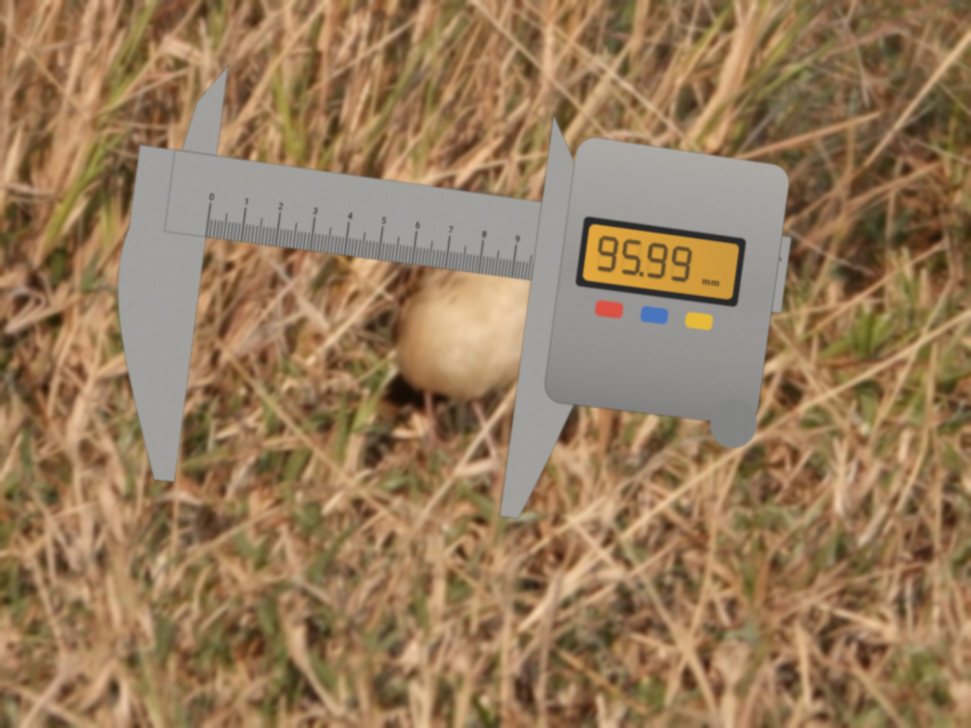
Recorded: 95.99 mm
